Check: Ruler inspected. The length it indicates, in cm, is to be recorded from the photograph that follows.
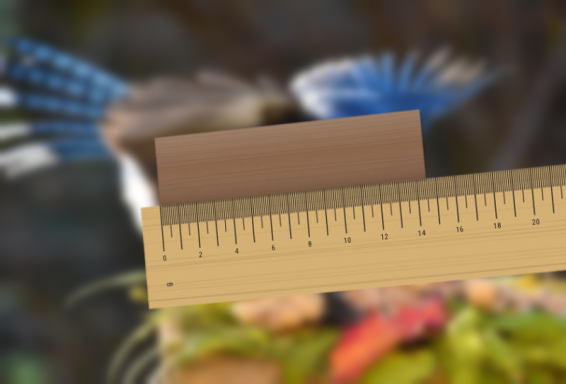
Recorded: 14.5 cm
